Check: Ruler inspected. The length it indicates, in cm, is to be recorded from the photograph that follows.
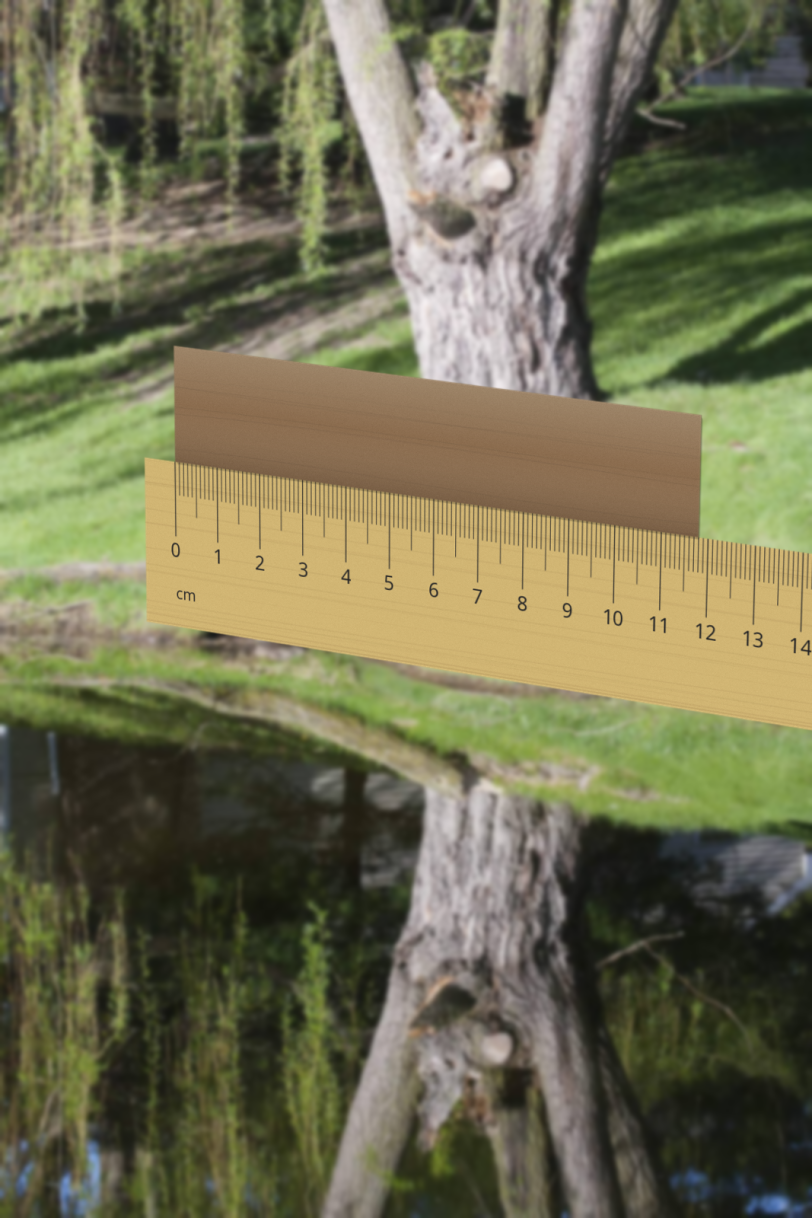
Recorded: 11.8 cm
